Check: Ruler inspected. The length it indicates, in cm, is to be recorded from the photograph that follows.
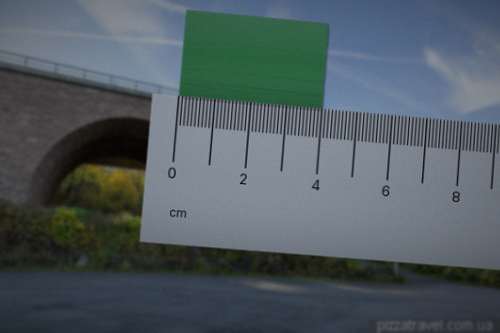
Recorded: 4 cm
